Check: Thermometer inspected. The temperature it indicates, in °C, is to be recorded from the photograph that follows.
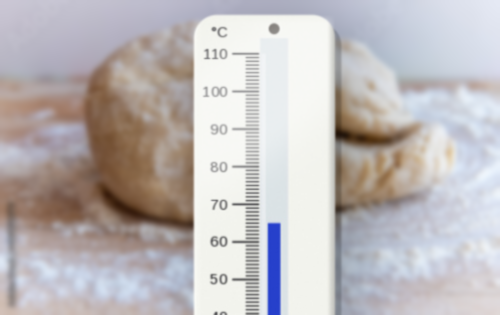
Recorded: 65 °C
